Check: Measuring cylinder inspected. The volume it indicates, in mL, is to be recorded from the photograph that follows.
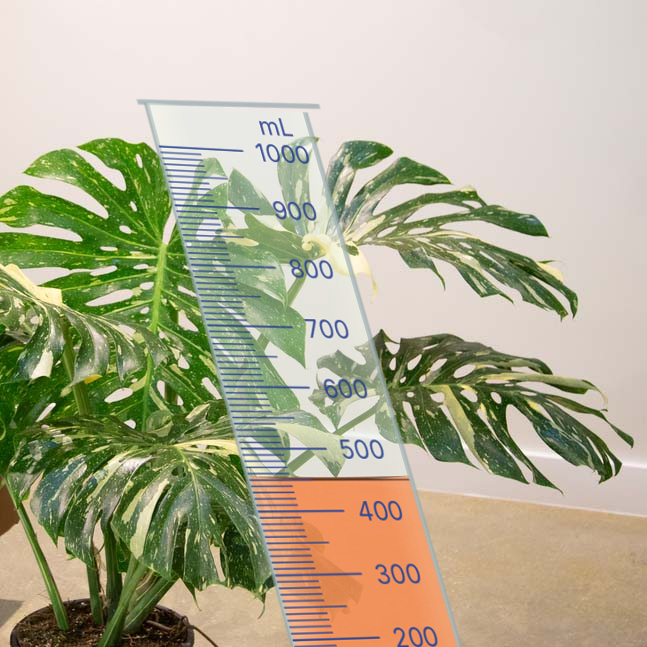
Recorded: 450 mL
